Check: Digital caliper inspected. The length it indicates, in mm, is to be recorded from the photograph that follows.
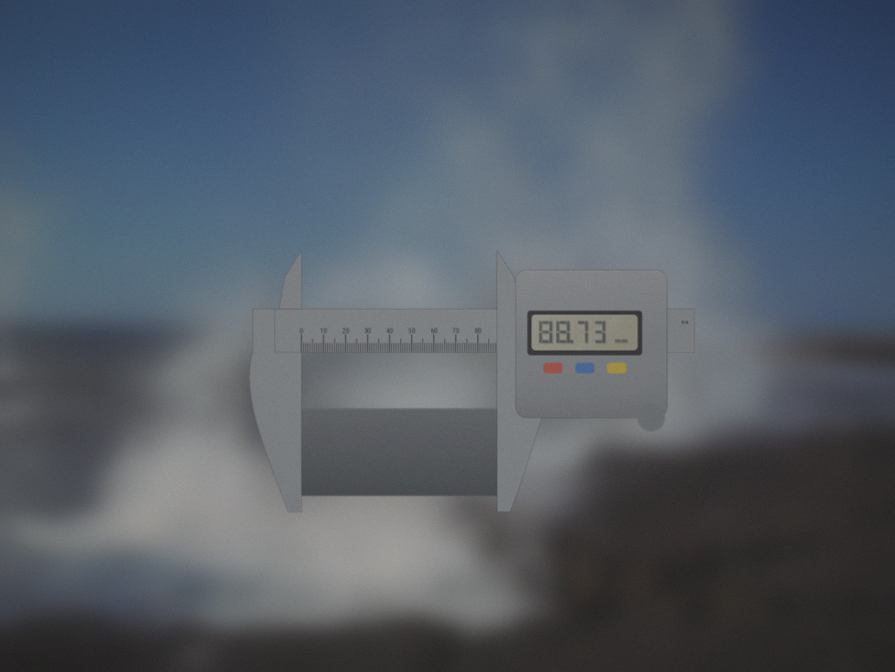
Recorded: 88.73 mm
